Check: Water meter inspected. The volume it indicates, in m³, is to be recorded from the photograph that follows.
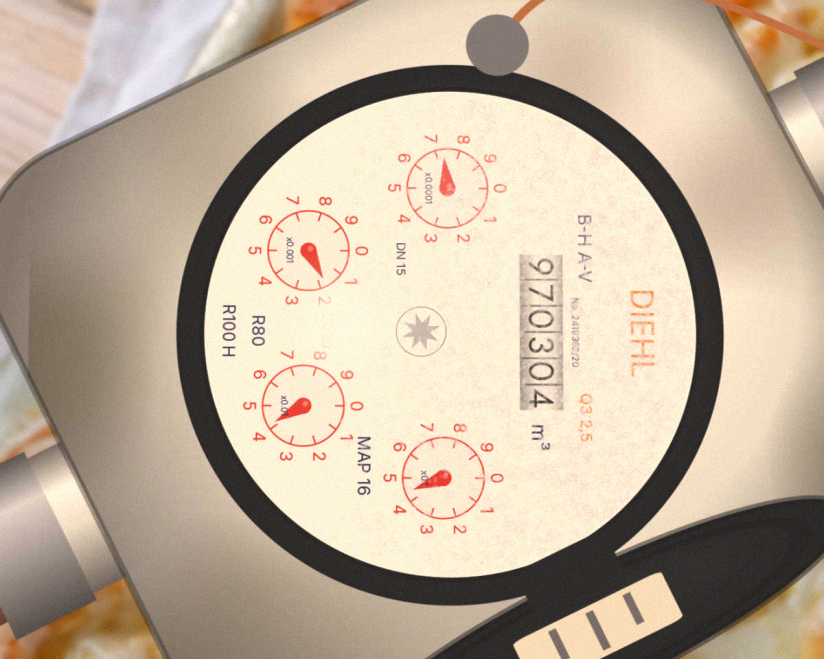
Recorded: 970304.4417 m³
